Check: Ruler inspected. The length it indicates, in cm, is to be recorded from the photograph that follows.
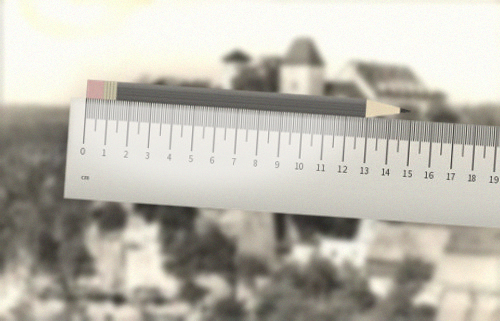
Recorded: 15 cm
